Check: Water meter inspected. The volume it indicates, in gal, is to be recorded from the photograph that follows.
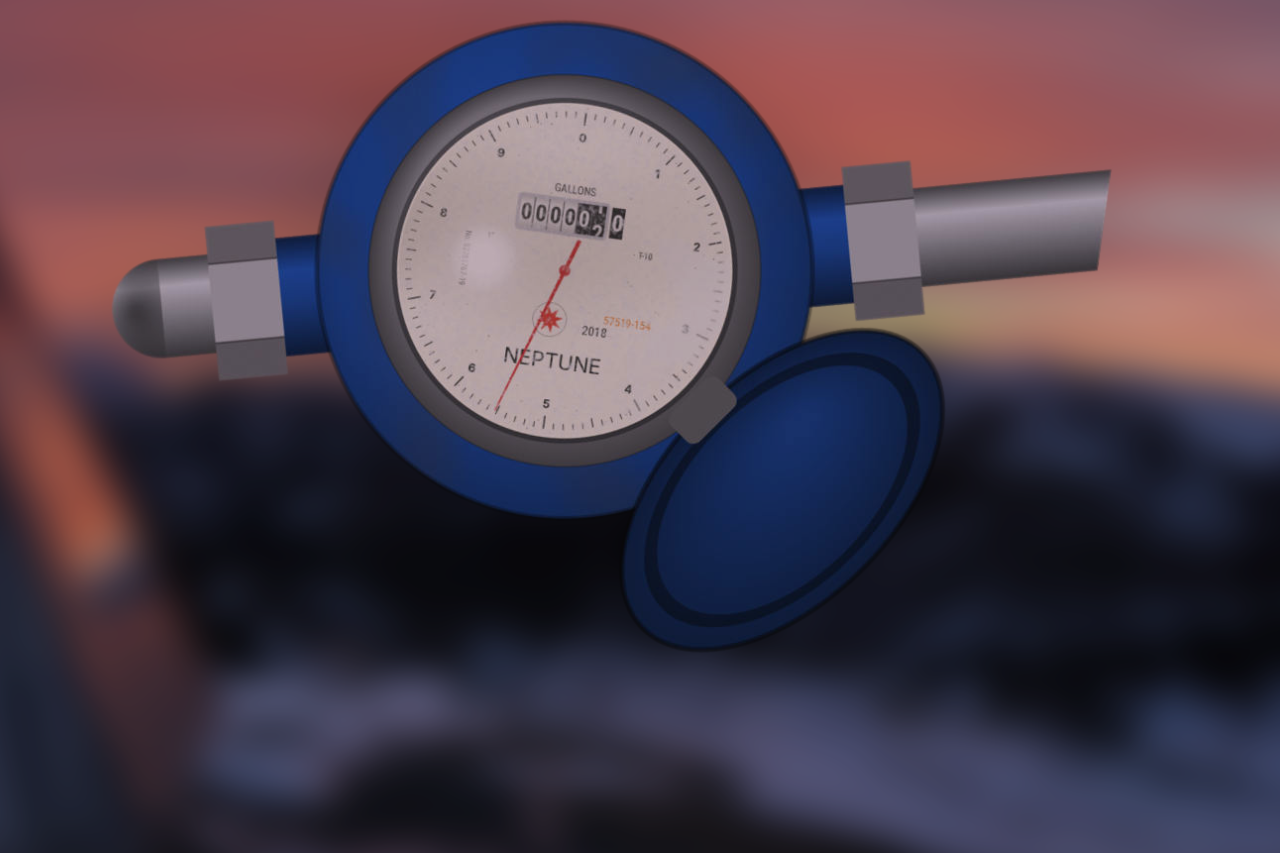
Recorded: 15.5 gal
